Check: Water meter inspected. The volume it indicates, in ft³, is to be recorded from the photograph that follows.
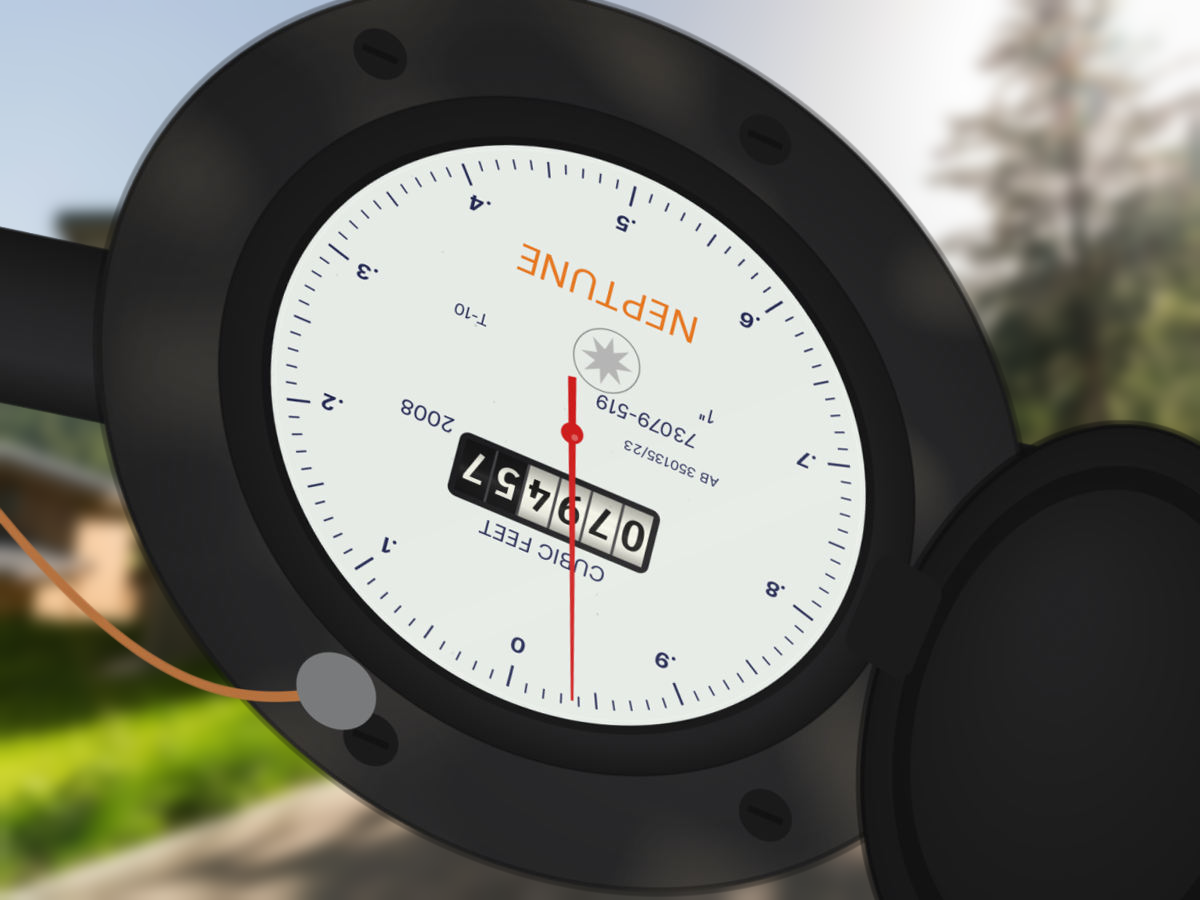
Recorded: 79456.96 ft³
